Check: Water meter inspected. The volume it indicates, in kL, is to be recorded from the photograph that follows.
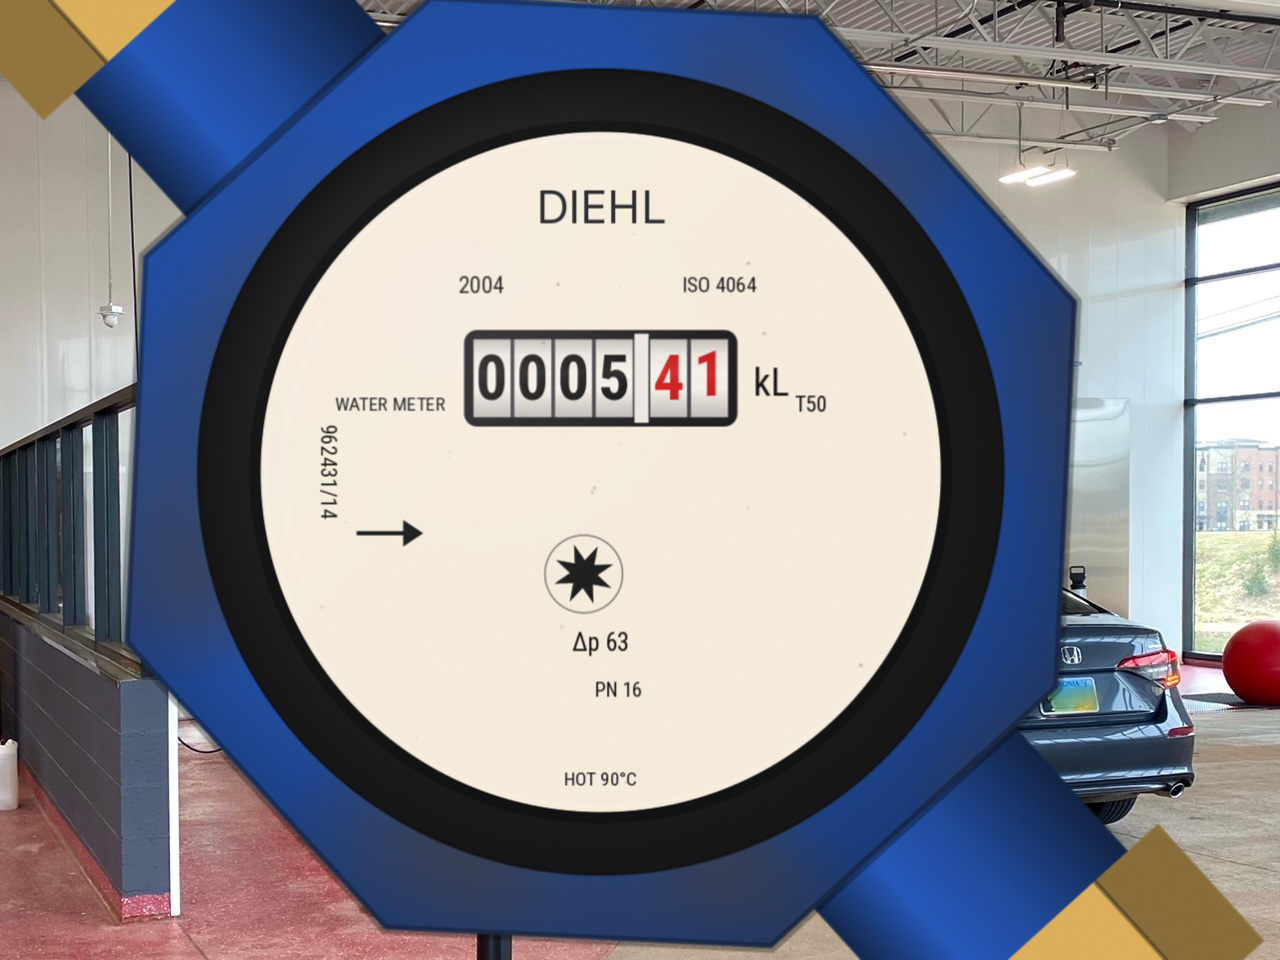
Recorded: 5.41 kL
